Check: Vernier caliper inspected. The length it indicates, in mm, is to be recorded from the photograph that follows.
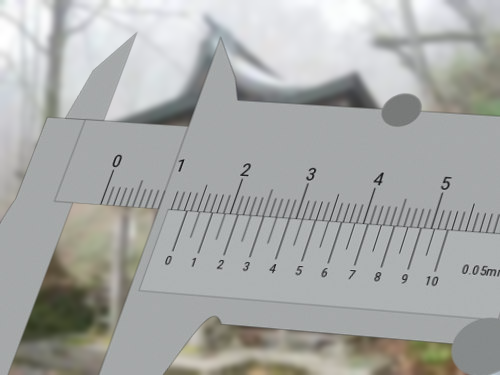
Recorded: 13.4 mm
